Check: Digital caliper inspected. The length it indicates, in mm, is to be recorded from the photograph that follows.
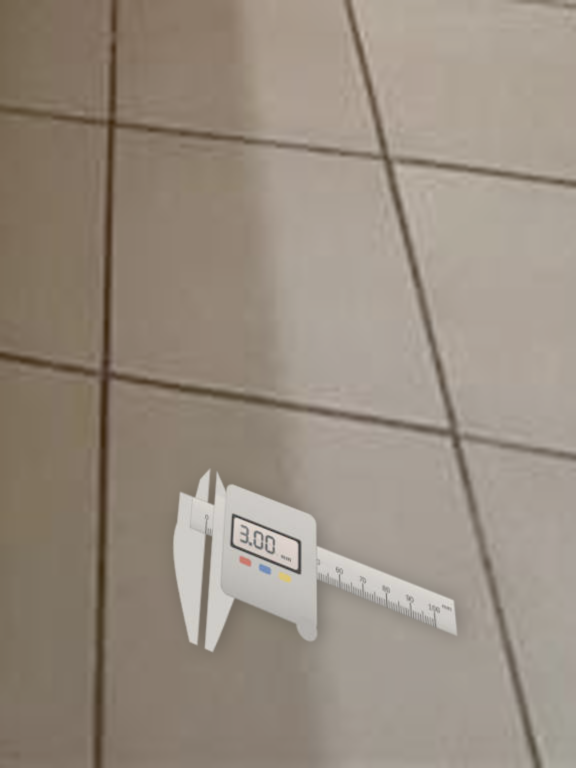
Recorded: 3.00 mm
